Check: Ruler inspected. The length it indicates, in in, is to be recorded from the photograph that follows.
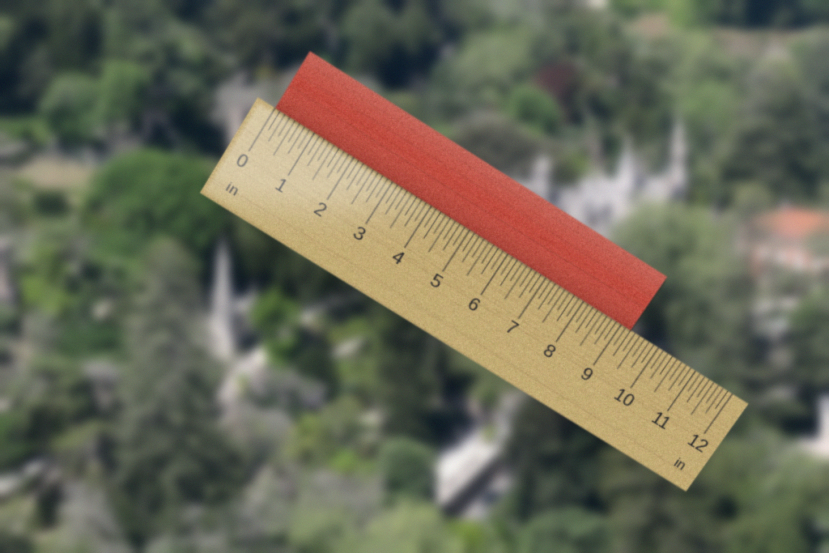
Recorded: 9.25 in
